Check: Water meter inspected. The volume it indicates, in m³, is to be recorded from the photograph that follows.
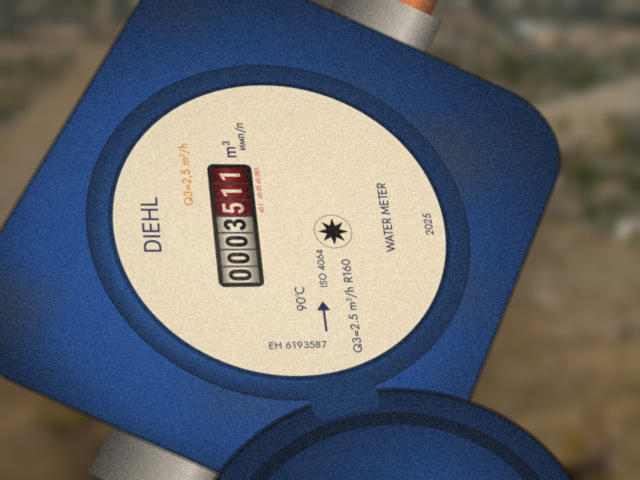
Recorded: 3.511 m³
